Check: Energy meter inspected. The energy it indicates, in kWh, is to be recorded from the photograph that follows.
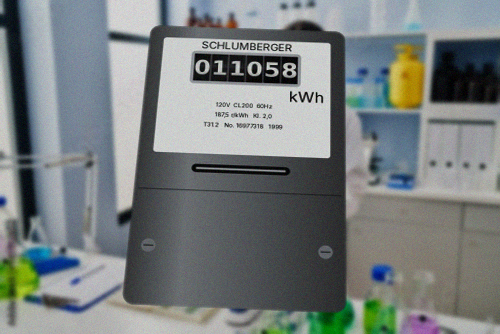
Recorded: 11058 kWh
